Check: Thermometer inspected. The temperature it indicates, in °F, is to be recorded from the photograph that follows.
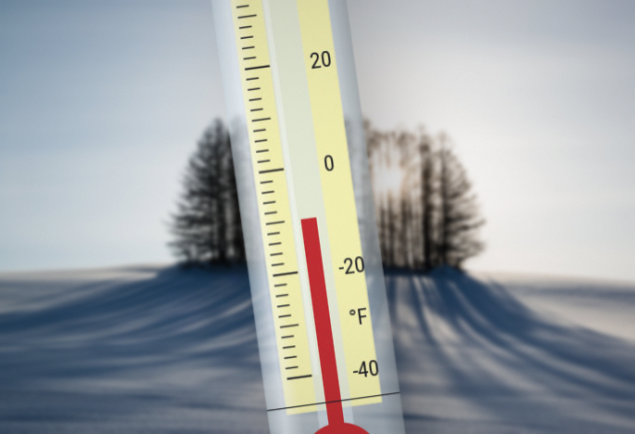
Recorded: -10 °F
